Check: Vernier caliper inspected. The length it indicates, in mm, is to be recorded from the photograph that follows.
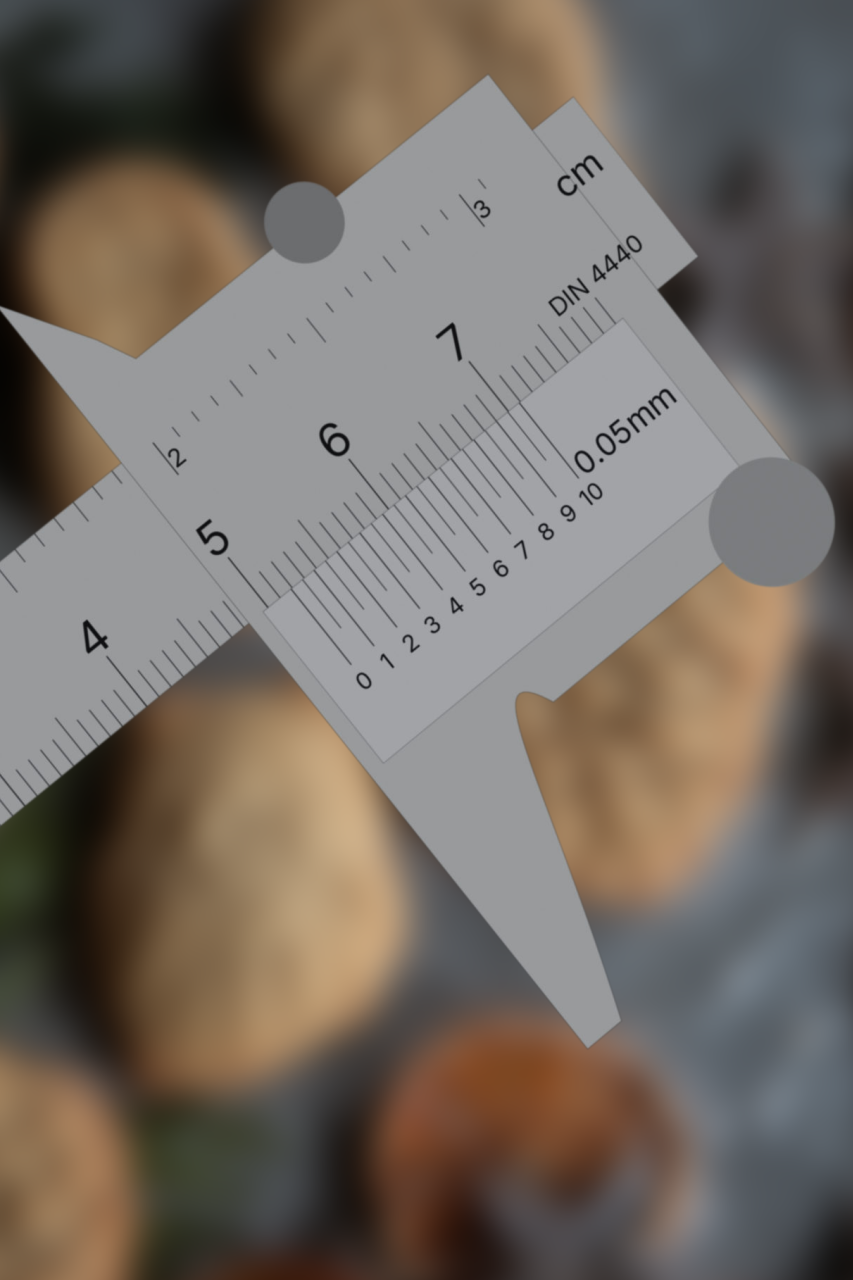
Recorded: 51.9 mm
